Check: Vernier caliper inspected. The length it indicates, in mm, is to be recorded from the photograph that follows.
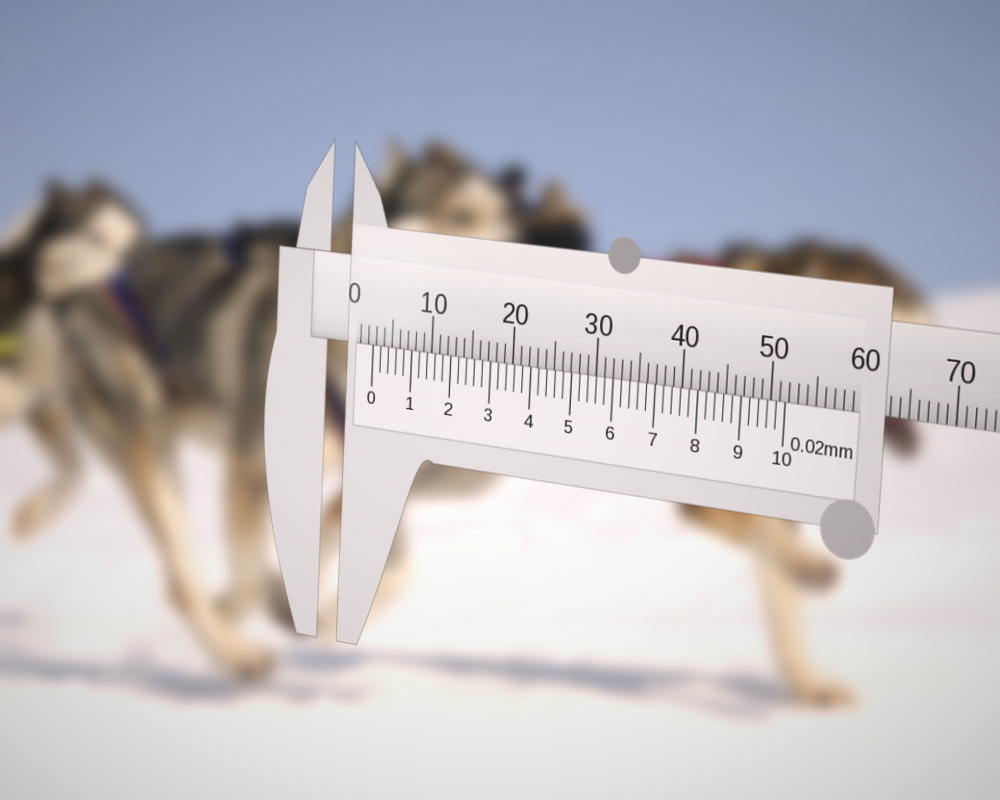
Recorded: 2.6 mm
